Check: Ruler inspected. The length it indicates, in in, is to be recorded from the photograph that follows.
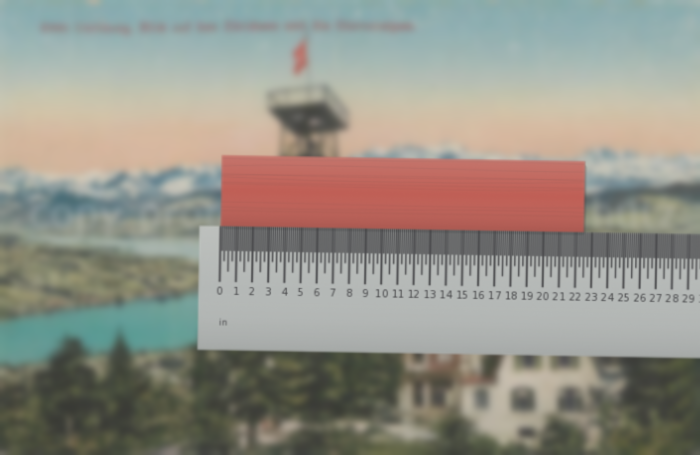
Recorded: 22.5 in
